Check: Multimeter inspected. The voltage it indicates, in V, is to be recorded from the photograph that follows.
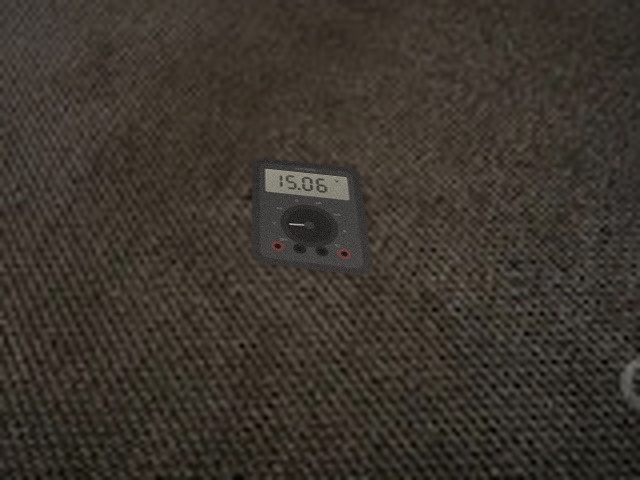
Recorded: 15.06 V
